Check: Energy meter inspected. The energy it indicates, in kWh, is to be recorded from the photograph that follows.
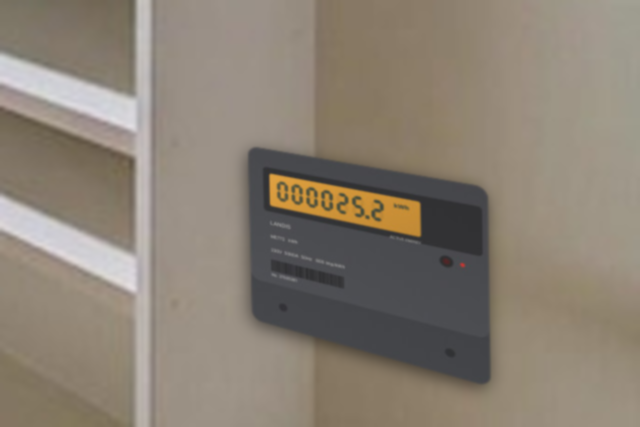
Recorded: 25.2 kWh
